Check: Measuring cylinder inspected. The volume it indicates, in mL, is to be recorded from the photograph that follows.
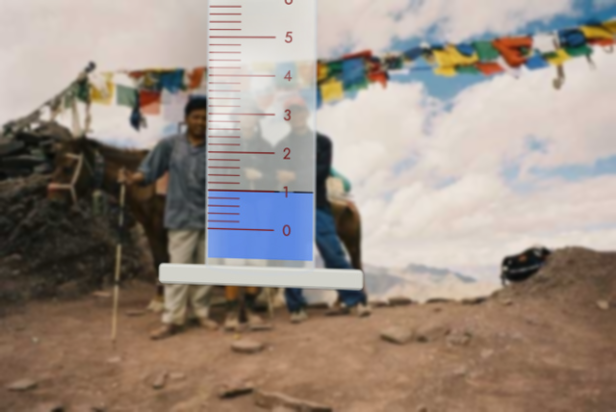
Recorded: 1 mL
